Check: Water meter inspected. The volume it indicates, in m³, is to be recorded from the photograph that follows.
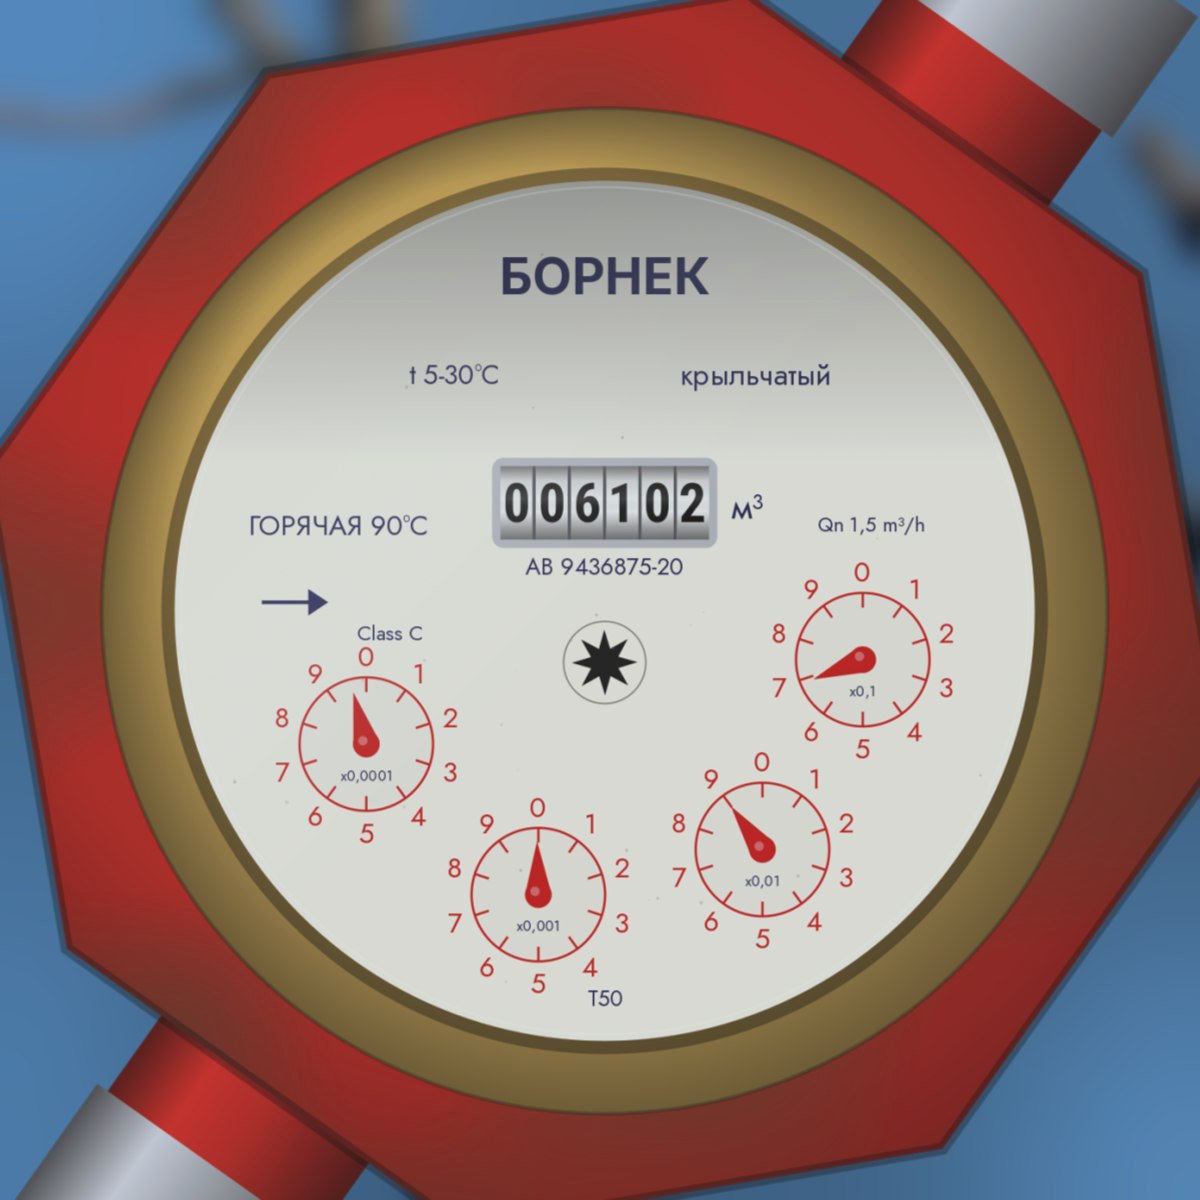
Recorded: 6102.6899 m³
